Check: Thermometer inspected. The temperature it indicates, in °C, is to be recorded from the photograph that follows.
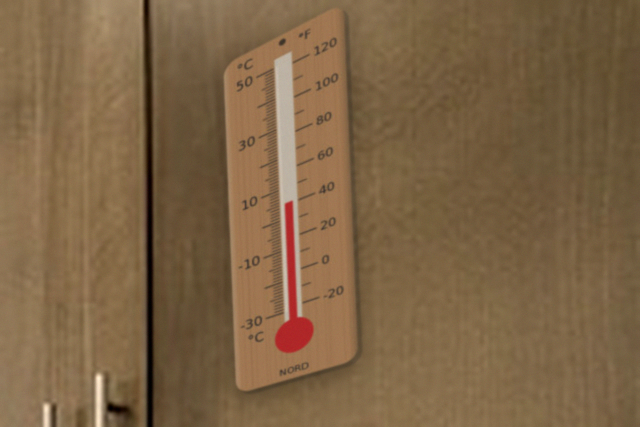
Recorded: 5 °C
